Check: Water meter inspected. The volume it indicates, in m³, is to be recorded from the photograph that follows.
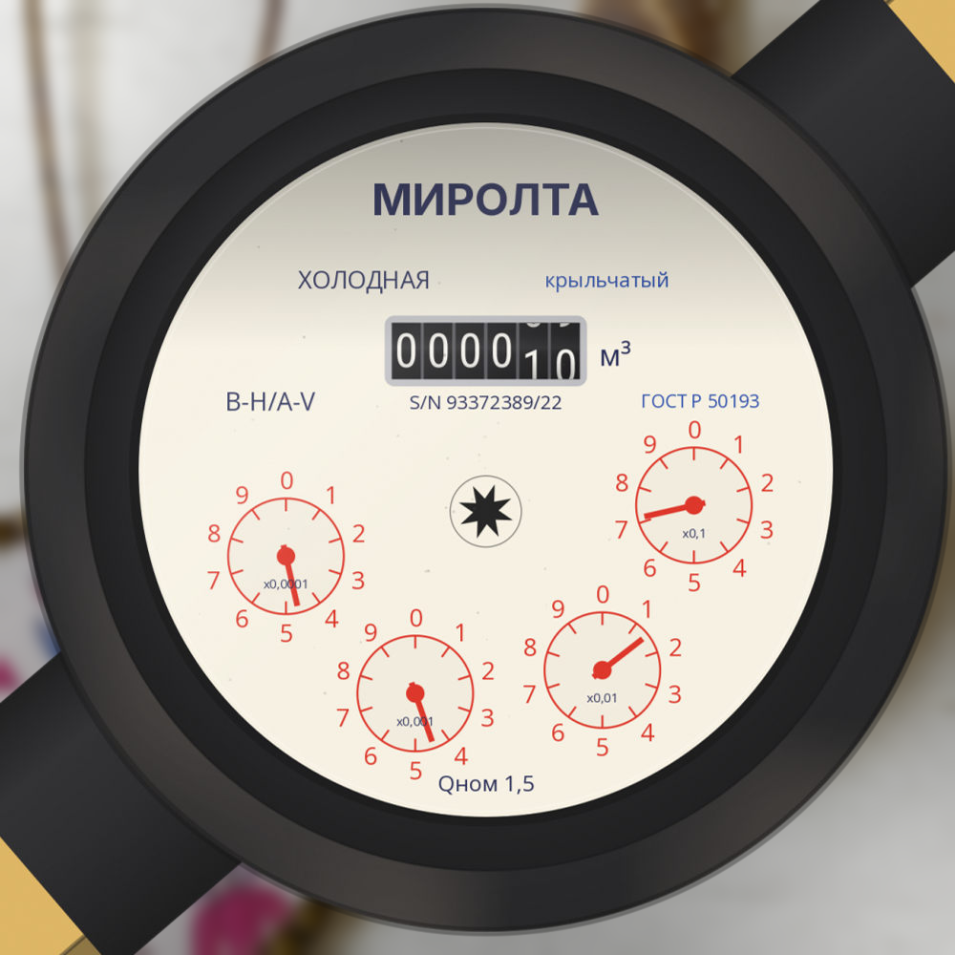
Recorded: 9.7144 m³
